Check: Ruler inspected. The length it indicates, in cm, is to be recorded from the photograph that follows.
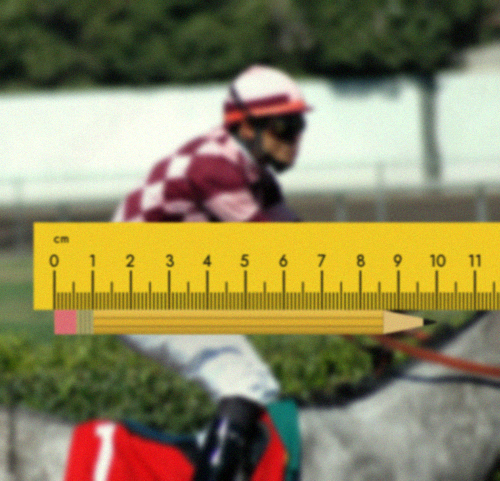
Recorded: 10 cm
